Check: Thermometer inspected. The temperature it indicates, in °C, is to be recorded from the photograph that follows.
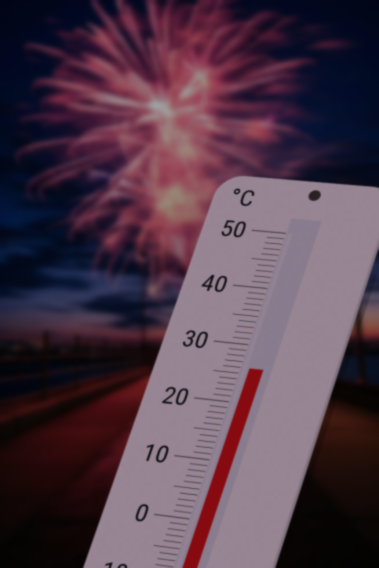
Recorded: 26 °C
